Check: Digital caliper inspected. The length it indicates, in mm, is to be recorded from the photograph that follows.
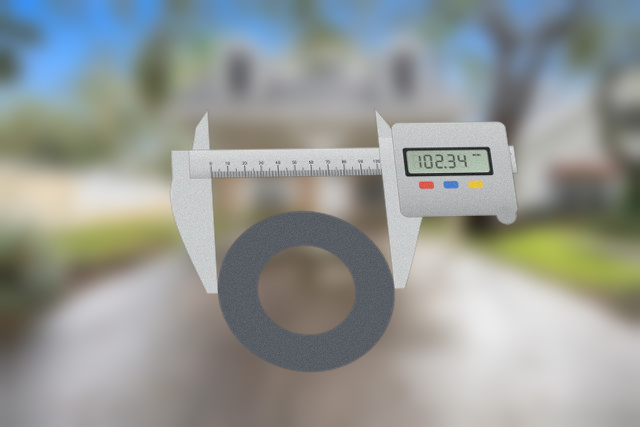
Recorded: 102.34 mm
